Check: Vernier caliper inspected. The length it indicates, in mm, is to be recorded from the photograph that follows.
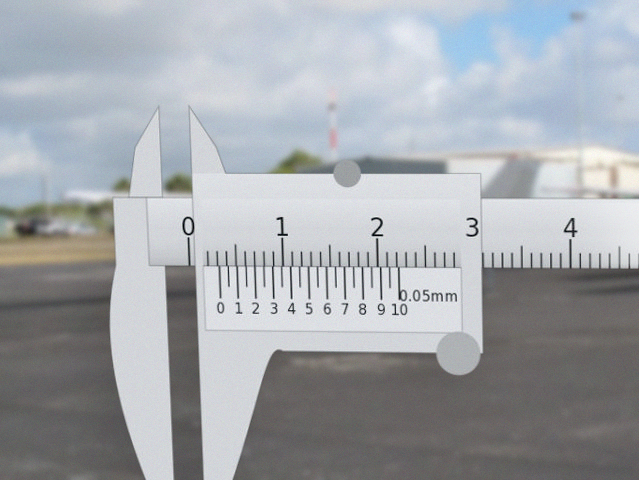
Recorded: 3.2 mm
